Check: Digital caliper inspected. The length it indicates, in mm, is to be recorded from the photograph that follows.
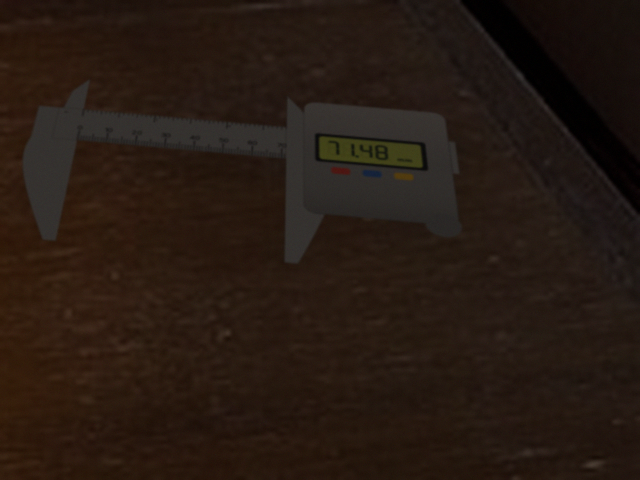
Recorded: 71.48 mm
